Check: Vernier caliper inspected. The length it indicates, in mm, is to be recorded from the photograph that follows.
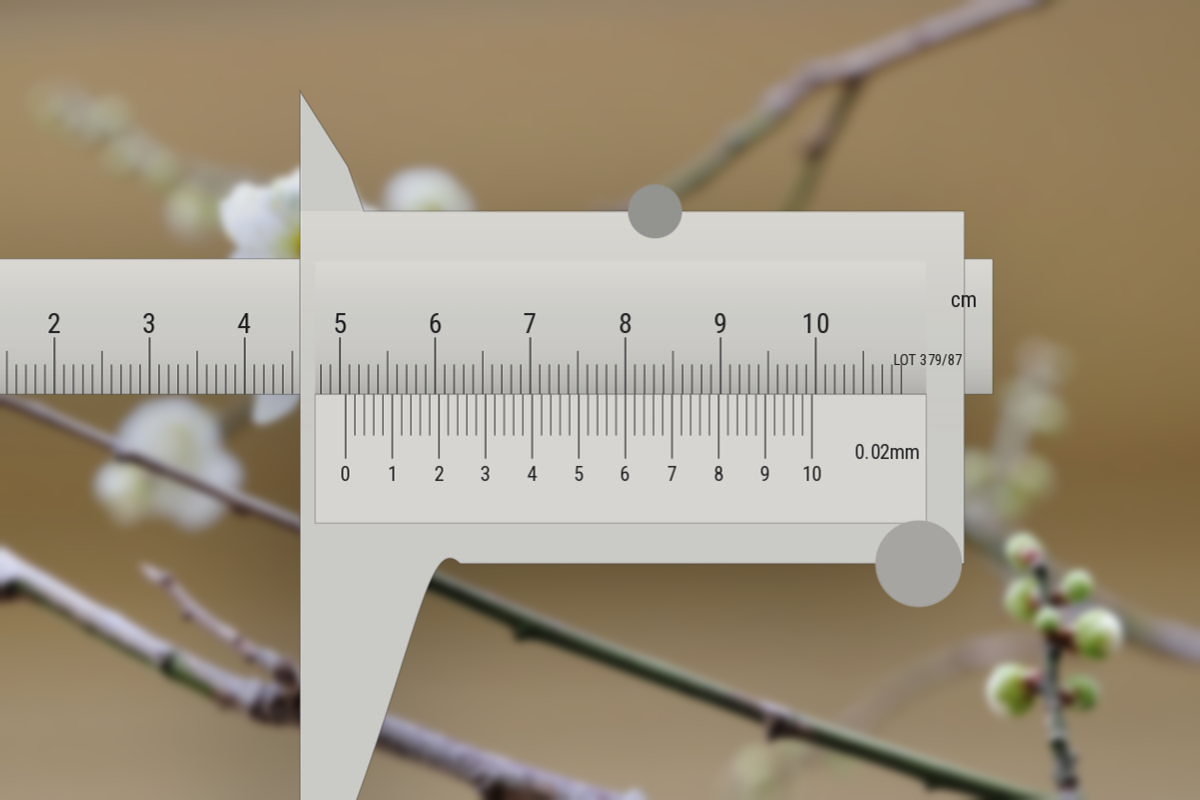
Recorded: 50.6 mm
